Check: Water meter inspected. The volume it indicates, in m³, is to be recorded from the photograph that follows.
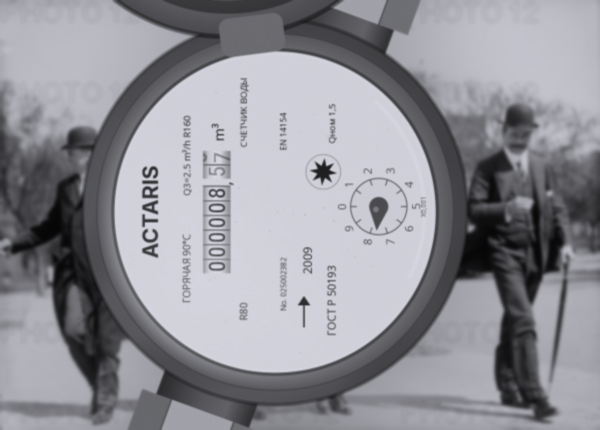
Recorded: 8.567 m³
